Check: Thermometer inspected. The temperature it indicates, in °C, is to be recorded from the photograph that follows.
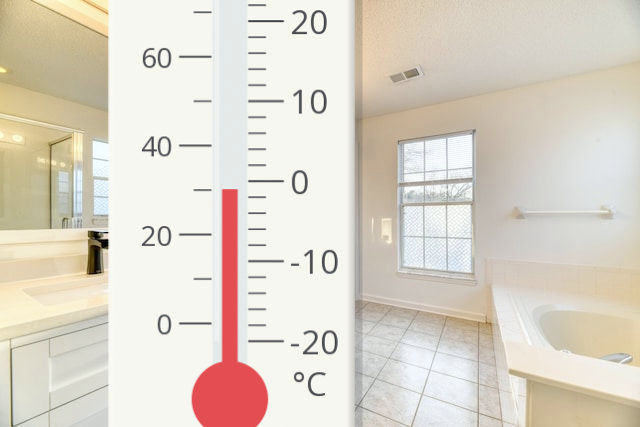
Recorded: -1 °C
